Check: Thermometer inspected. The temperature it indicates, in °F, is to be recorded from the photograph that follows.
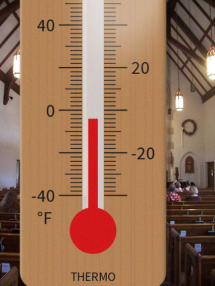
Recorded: -4 °F
